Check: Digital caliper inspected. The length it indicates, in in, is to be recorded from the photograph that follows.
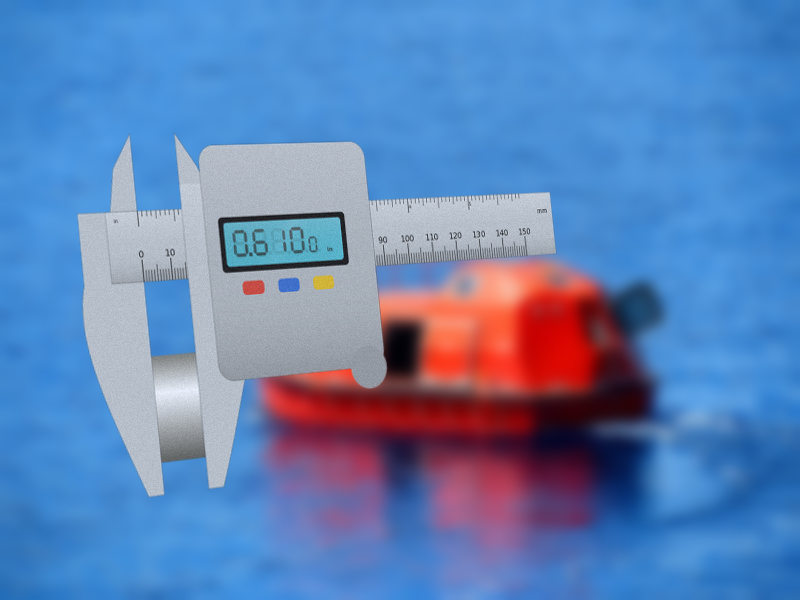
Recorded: 0.6100 in
